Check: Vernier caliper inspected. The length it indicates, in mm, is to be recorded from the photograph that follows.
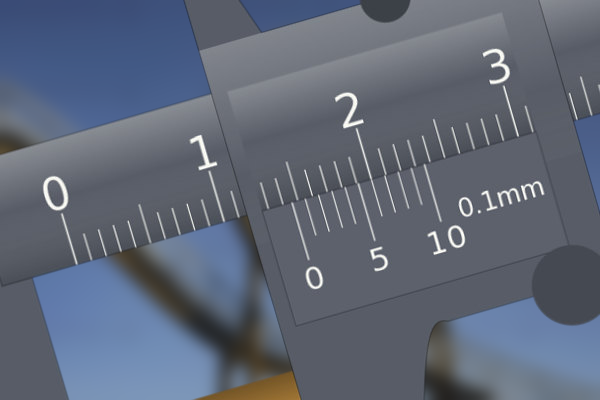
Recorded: 14.6 mm
